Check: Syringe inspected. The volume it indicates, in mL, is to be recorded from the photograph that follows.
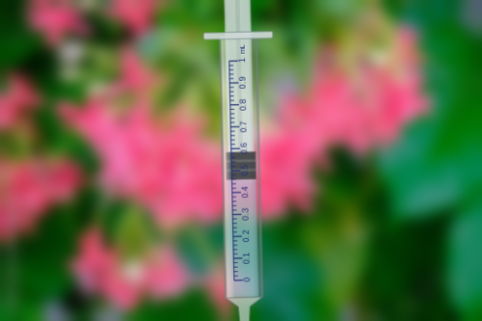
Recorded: 0.46 mL
